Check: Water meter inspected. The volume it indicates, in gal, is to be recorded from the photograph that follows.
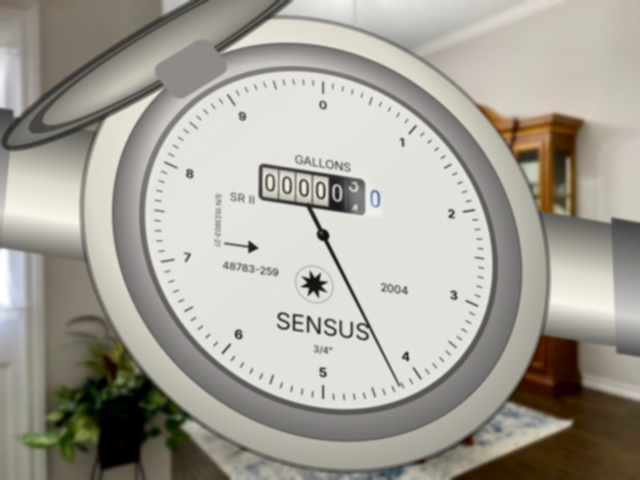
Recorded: 34.2 gal
